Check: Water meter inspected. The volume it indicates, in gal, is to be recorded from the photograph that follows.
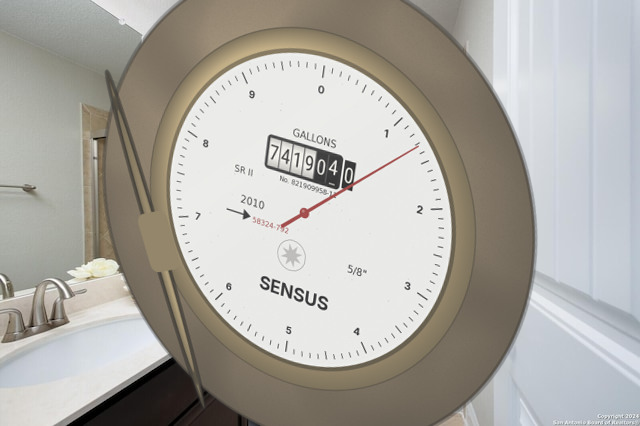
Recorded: 7419041.3 gal
